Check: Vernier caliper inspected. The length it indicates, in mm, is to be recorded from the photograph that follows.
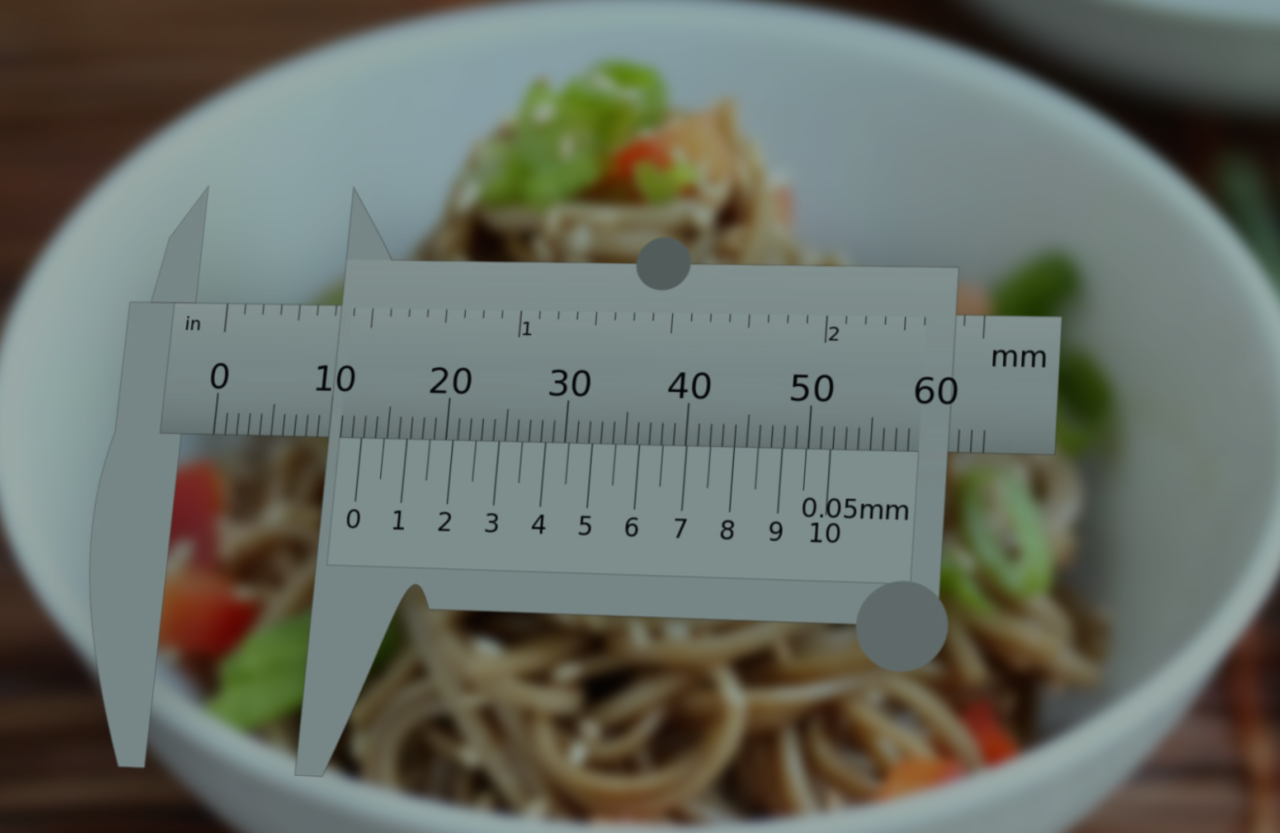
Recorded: 12.8 mm
